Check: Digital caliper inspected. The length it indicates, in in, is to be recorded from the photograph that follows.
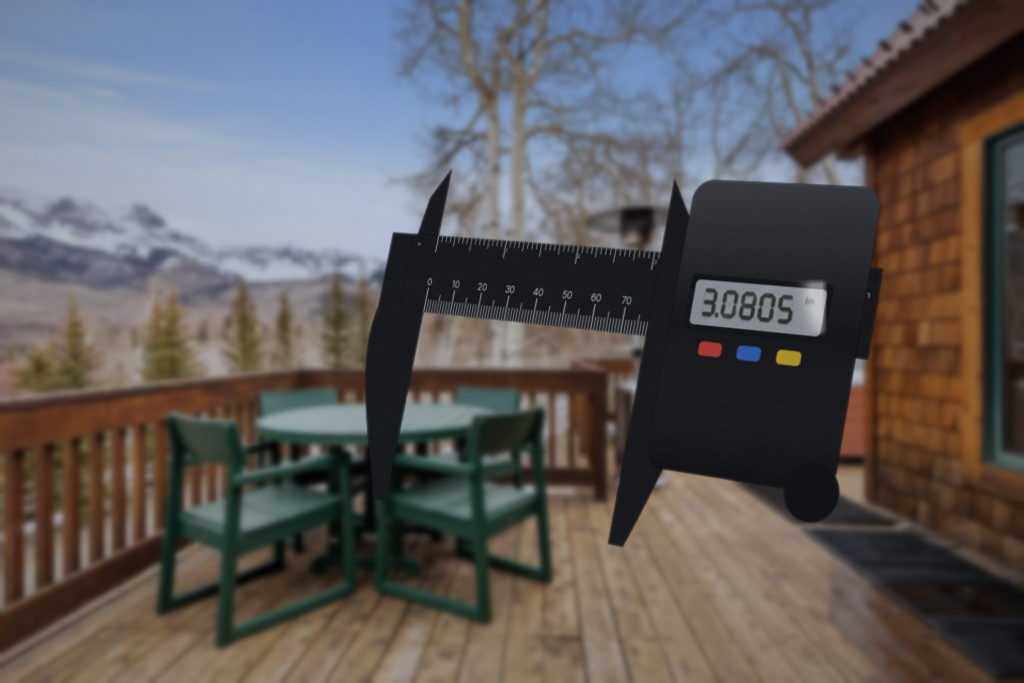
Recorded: 3.0805 in
